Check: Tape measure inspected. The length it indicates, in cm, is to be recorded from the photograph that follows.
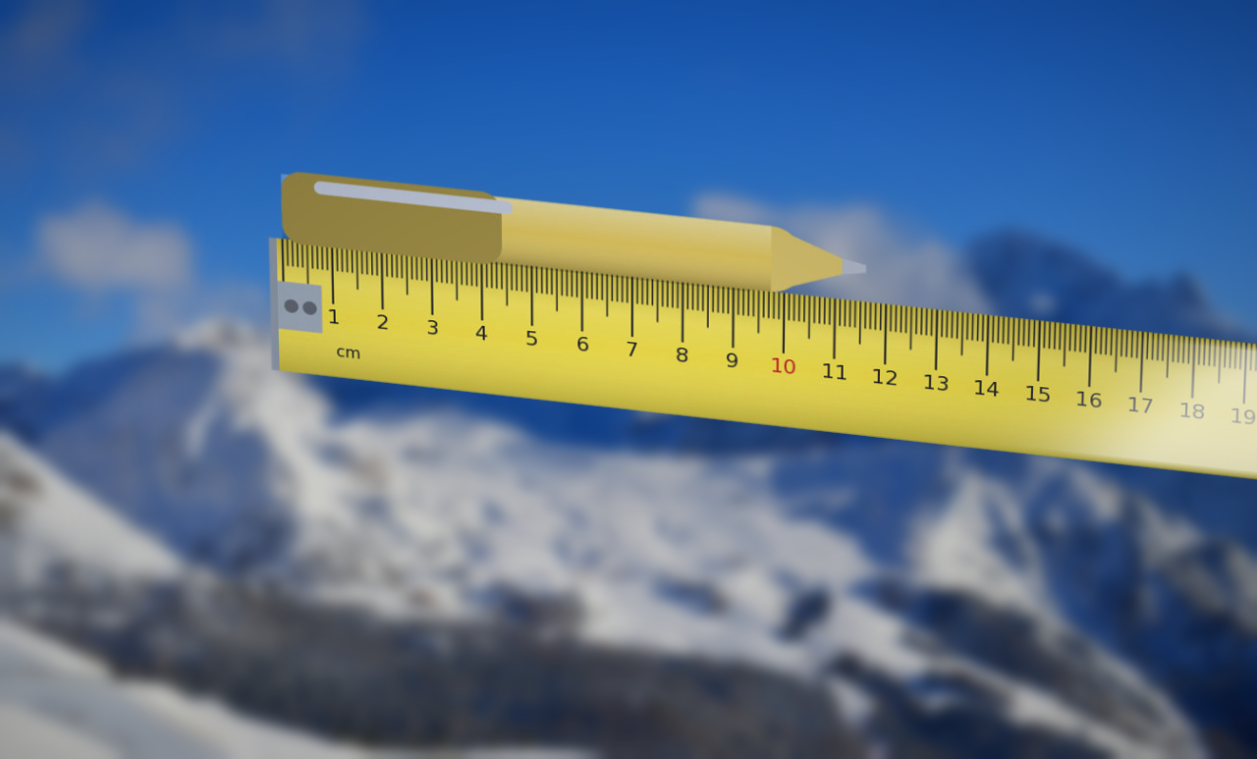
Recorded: 11.6 cm
